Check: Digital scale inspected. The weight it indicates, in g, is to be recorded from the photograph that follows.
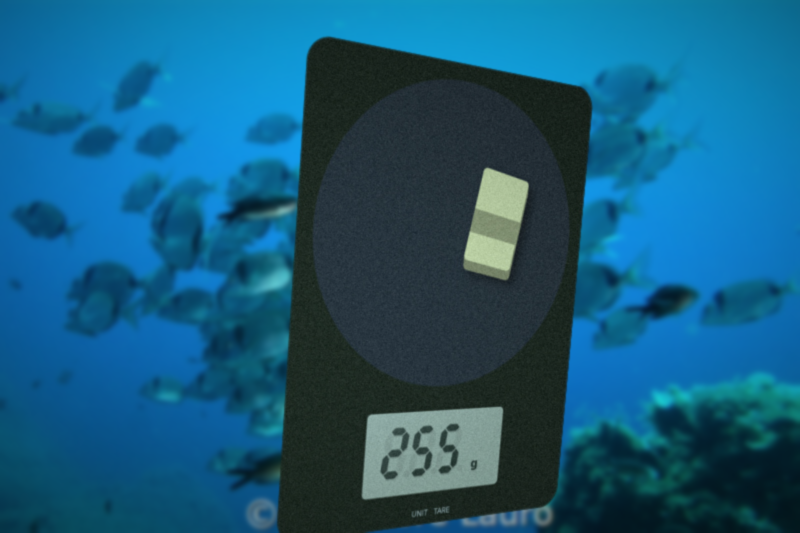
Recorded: 255 g
